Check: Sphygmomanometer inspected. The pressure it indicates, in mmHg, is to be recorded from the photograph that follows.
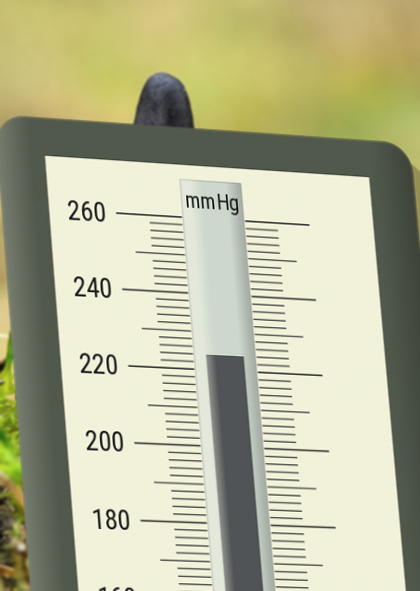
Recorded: 224 mmHg
